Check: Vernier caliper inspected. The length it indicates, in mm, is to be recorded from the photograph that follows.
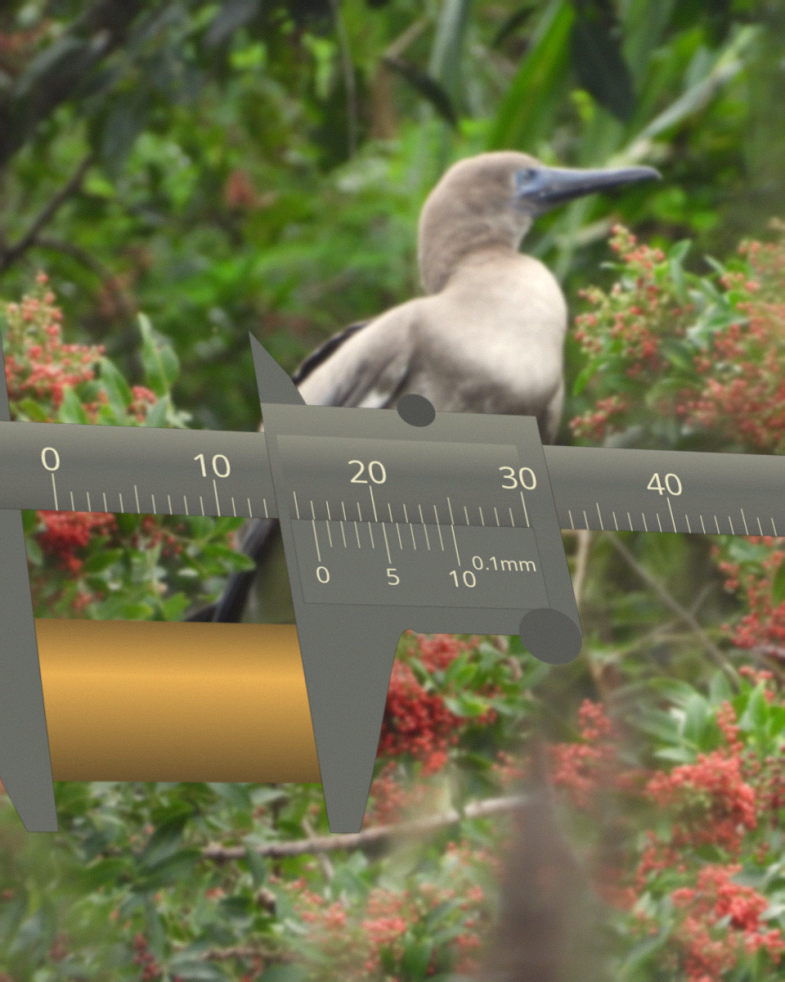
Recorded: 15.9 mm
